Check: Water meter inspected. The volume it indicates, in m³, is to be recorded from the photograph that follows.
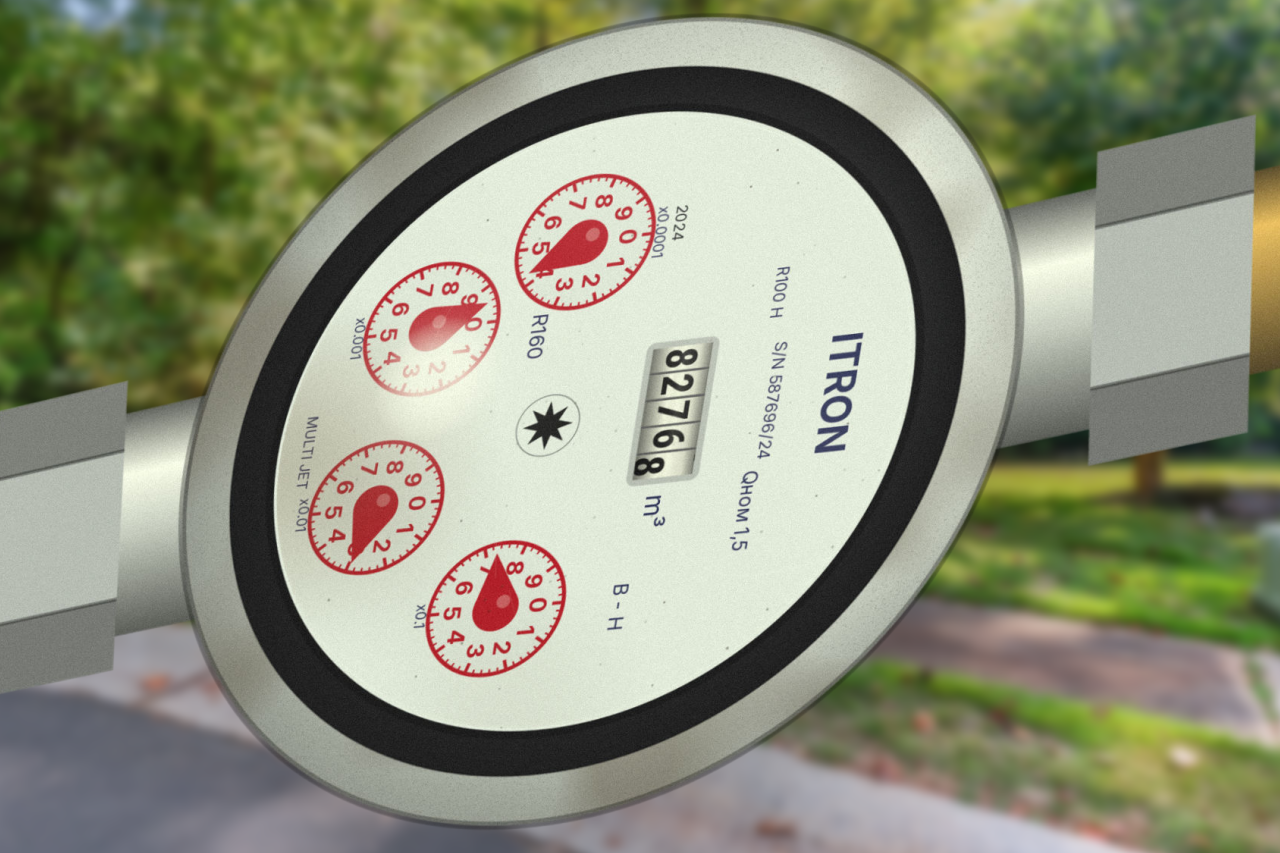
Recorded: 82767.7294 m³
